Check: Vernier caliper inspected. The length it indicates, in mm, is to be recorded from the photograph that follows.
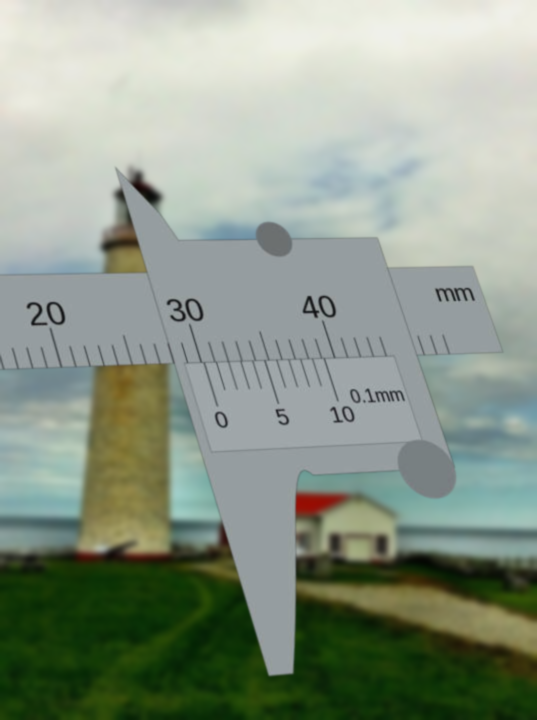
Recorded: 30.2 mm
